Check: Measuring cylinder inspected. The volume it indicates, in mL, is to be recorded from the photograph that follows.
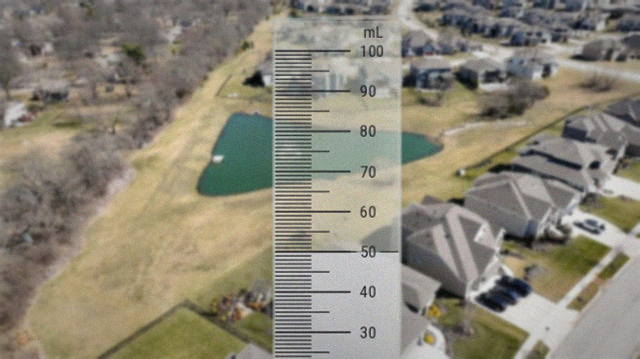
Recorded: 50 mL
